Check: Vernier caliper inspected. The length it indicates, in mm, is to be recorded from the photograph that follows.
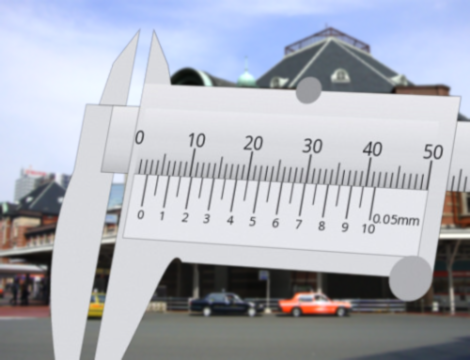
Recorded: 2.5 mm
